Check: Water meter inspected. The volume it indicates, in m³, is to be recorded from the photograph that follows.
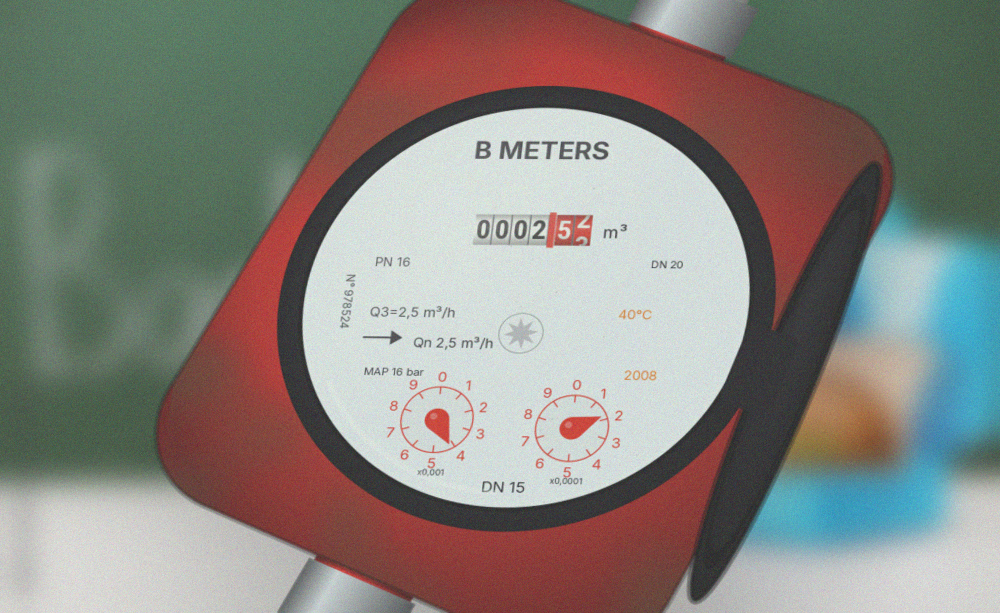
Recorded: 2.5241 m³
